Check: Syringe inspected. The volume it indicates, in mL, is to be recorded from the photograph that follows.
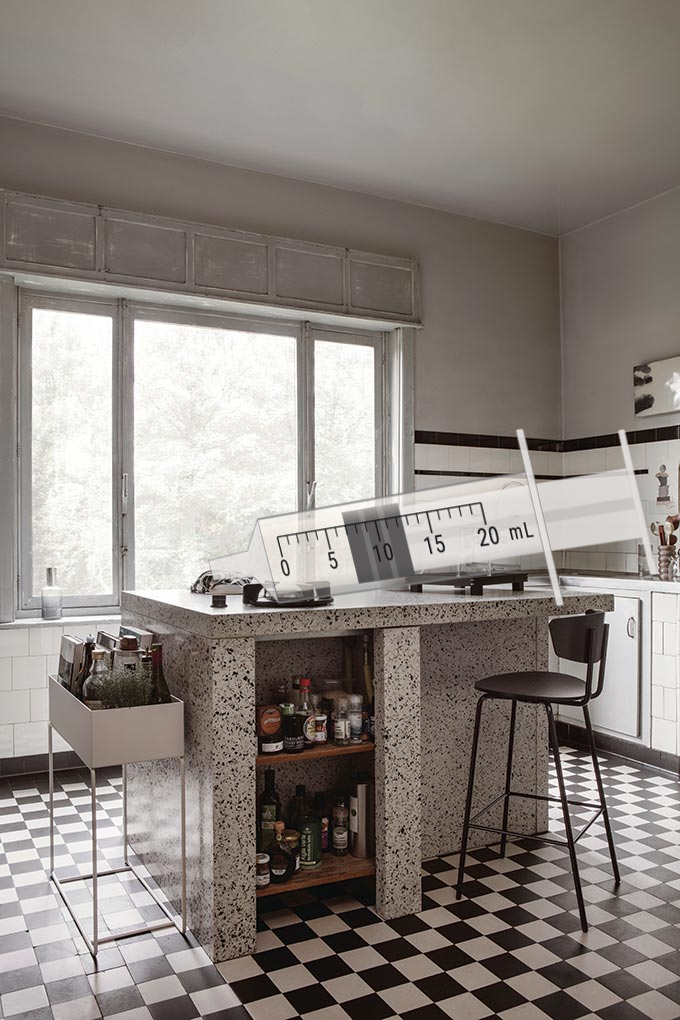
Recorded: 7 mL
